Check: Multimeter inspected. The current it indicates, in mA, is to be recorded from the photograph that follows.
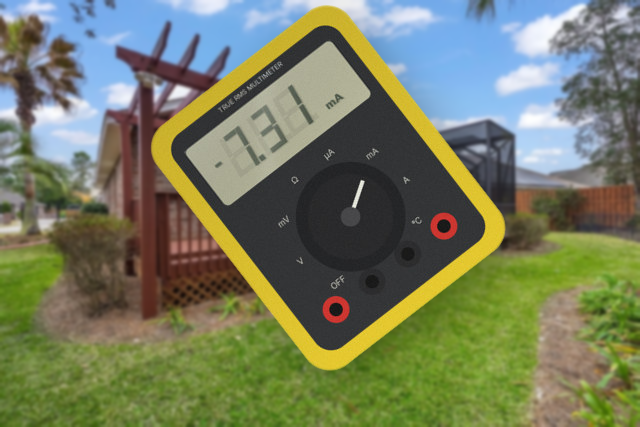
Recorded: -7.31 mA
